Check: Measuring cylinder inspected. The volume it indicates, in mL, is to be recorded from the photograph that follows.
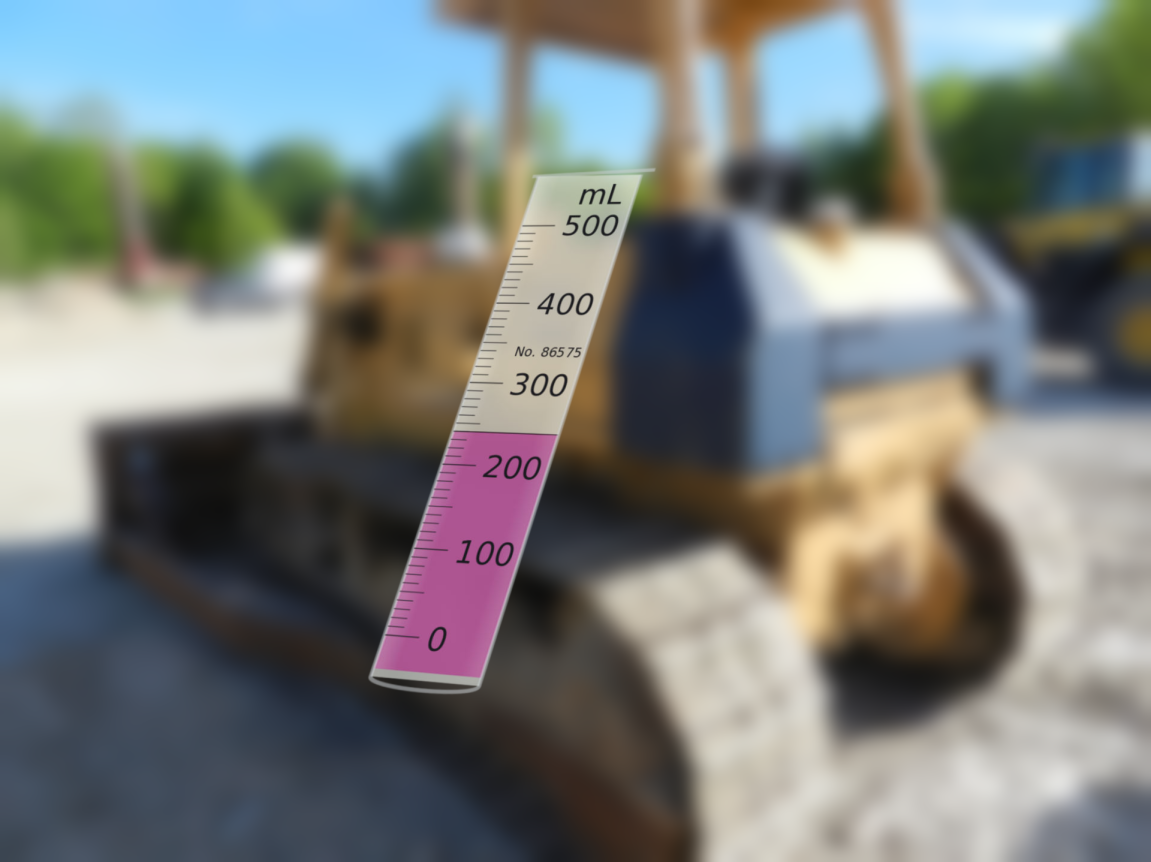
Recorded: 240 mL
